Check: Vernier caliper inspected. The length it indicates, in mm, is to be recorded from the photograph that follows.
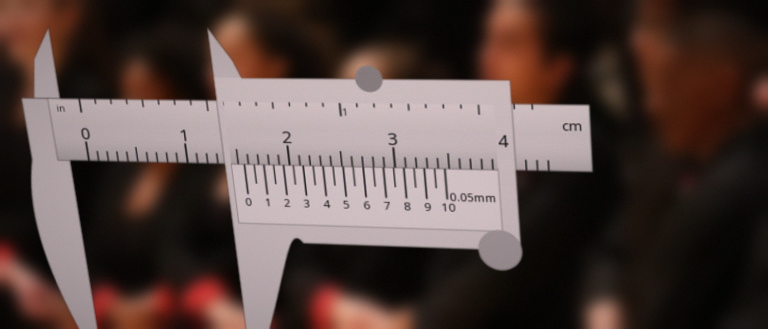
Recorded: 15.6 mm
